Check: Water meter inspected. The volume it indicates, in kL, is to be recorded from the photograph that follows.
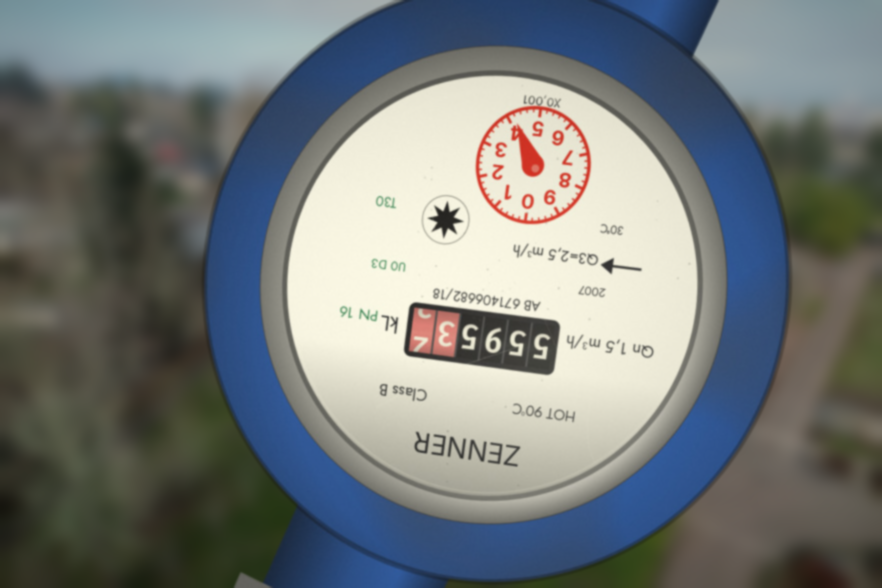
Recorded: 5595.324 kL
